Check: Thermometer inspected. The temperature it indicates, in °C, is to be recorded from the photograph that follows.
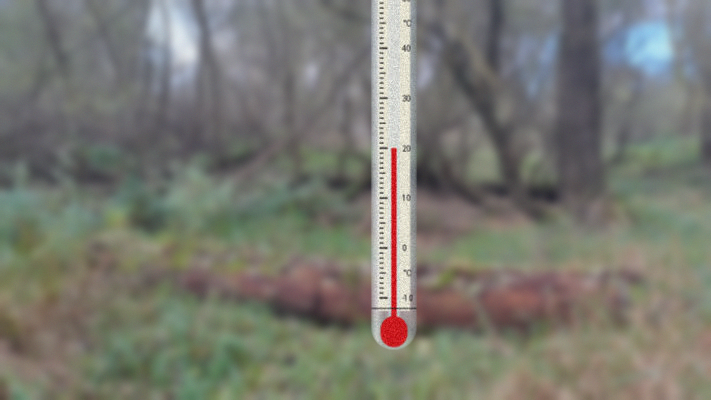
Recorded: 20 °C
